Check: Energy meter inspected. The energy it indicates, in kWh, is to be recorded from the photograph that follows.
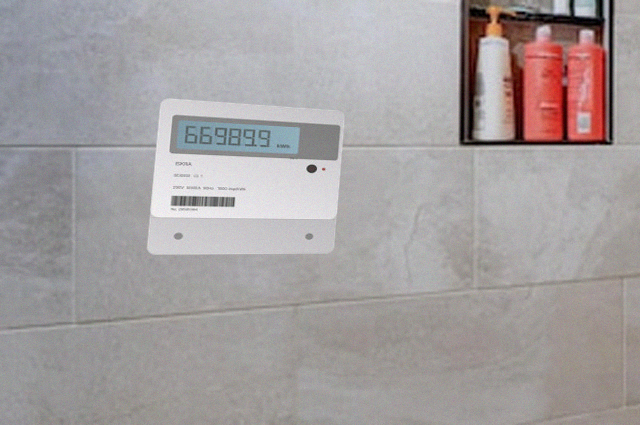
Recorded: 66989.9 kWh
